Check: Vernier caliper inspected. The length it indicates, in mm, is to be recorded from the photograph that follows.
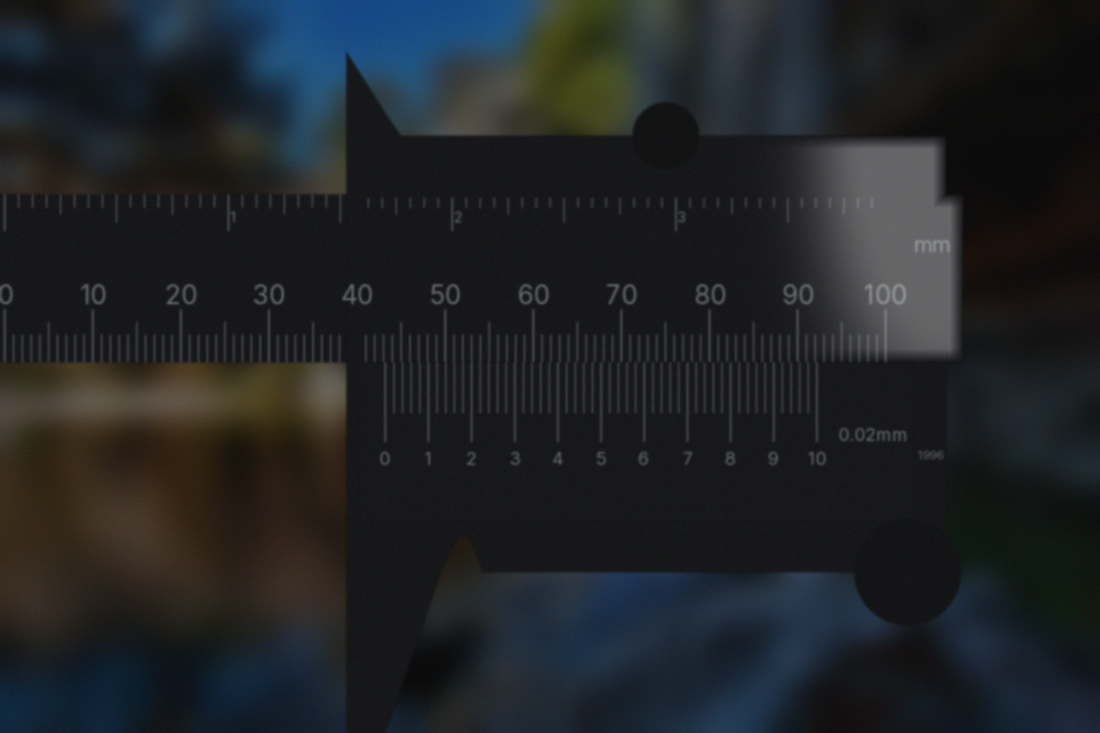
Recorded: 43.2 mm
